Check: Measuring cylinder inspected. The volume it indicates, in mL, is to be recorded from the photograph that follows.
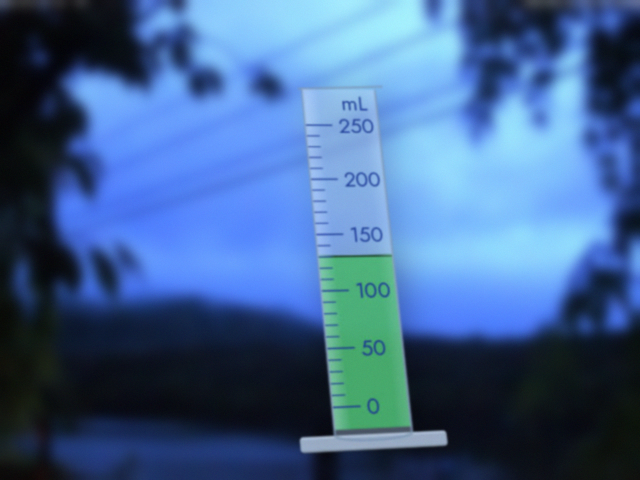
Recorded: 130 mL
